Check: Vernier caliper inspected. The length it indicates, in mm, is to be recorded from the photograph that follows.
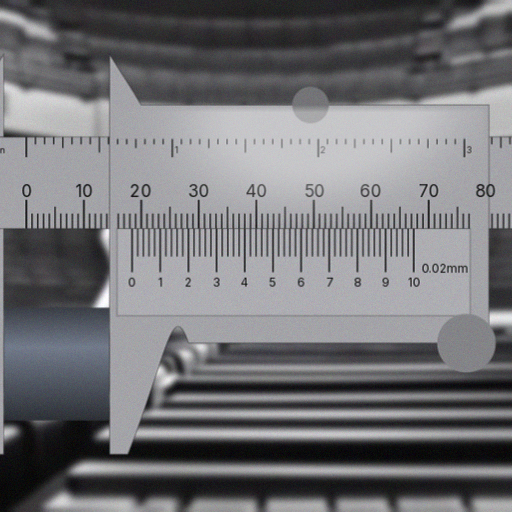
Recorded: 18.4 mm
